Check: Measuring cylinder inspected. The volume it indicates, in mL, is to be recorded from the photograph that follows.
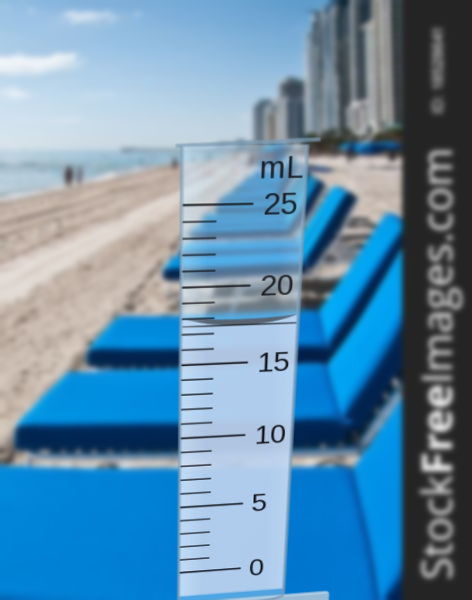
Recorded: 17.5 mL
